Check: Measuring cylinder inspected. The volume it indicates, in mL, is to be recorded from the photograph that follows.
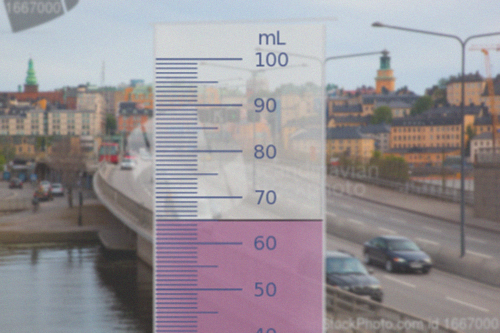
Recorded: 65 mL
